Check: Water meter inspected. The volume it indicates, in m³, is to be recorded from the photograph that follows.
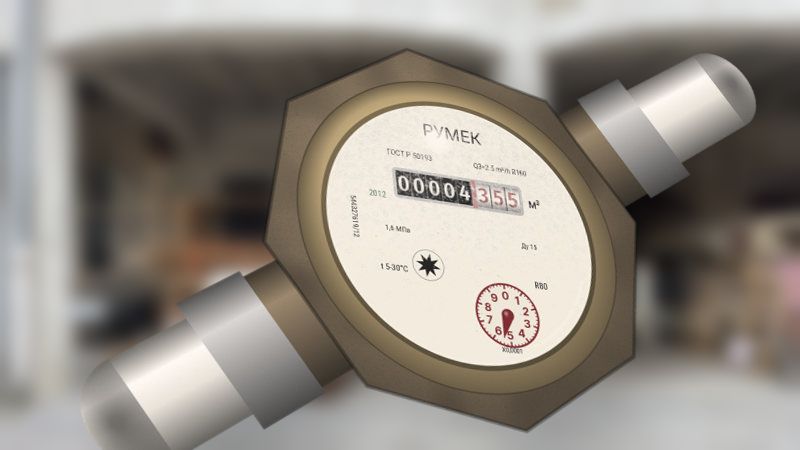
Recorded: 4.3555 m³
